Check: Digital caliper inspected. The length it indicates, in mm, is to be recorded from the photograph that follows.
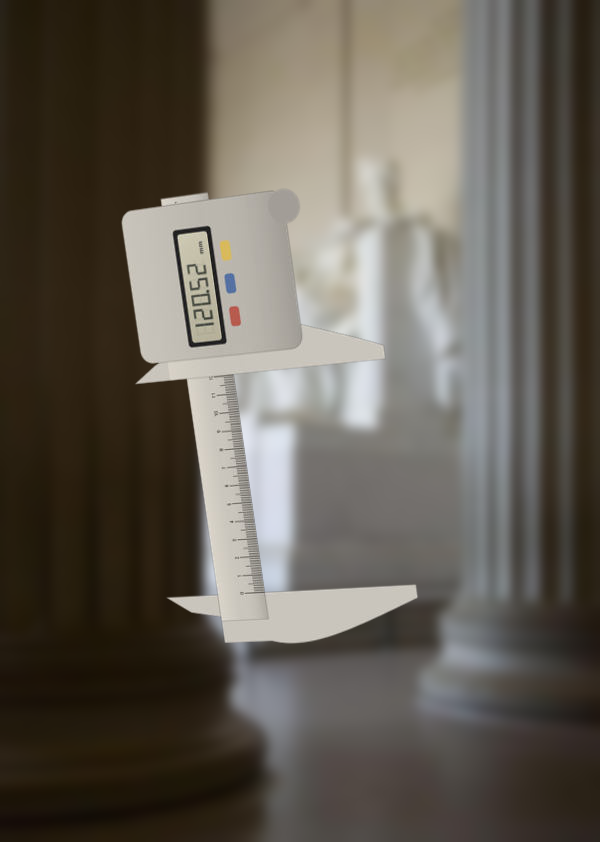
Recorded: 120.52 mm
